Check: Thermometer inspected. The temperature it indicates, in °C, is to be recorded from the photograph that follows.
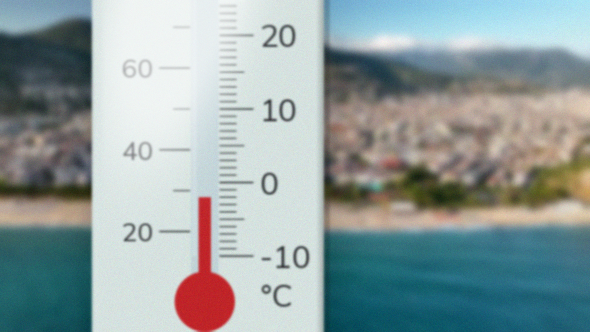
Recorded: -2 °C
